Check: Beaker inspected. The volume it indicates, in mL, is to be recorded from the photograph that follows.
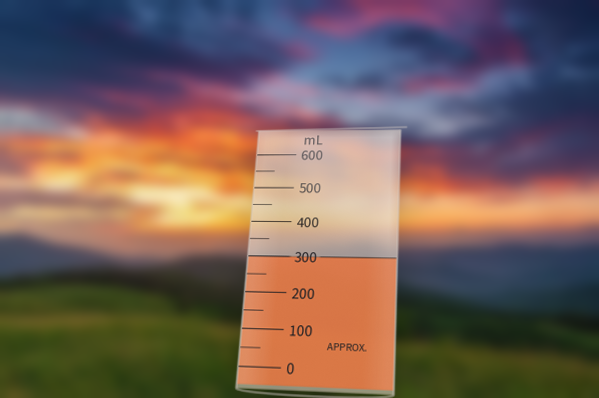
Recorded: 300 mL
